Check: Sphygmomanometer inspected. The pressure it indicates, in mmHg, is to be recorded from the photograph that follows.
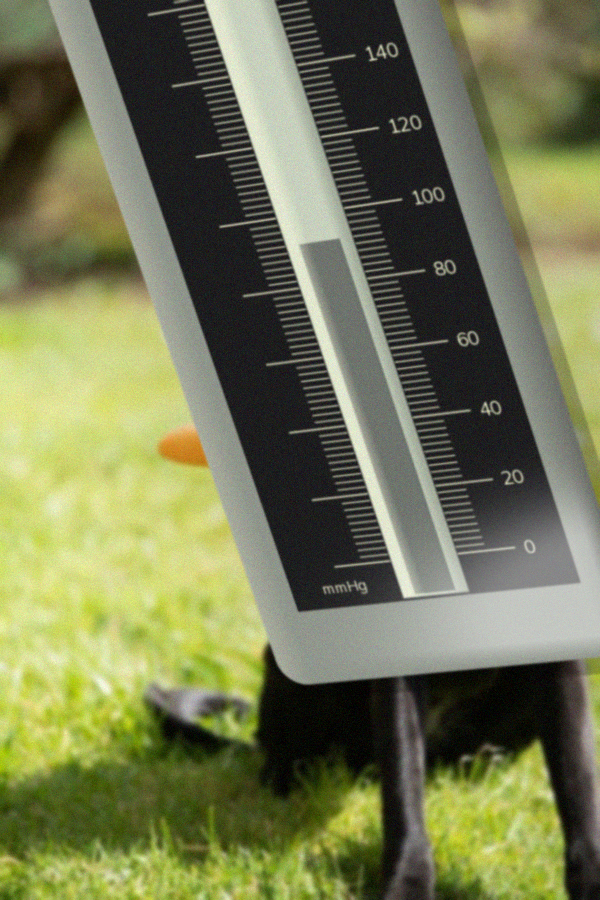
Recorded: 92 mmHg
